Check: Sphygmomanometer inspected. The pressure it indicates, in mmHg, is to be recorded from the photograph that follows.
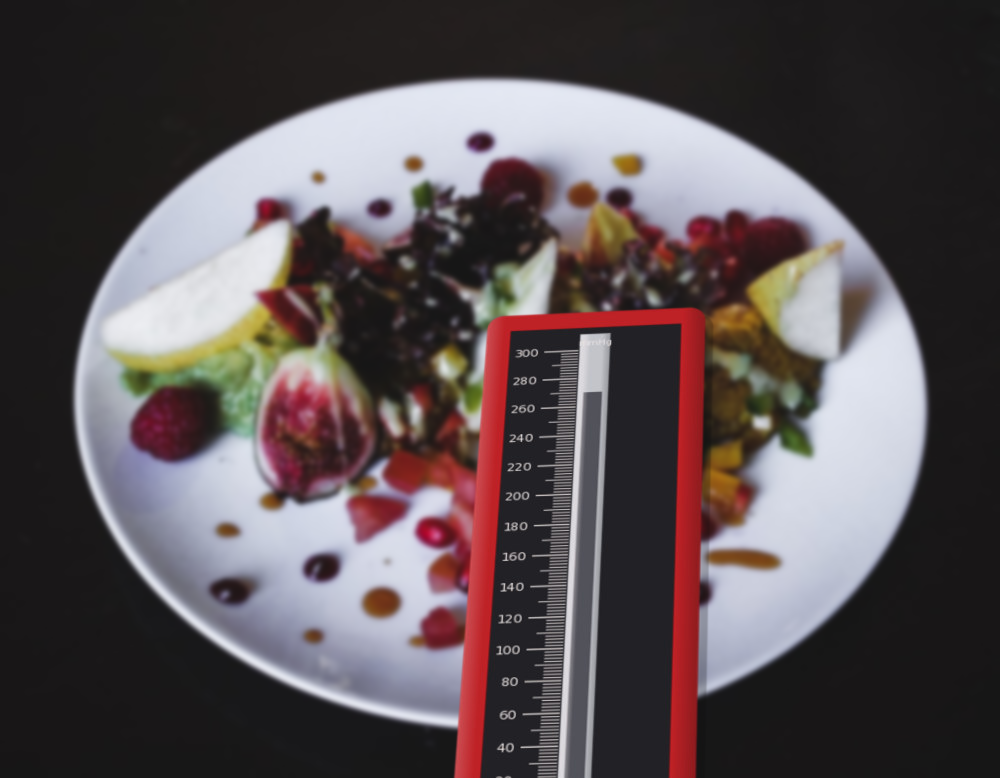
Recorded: 270 mmHg
